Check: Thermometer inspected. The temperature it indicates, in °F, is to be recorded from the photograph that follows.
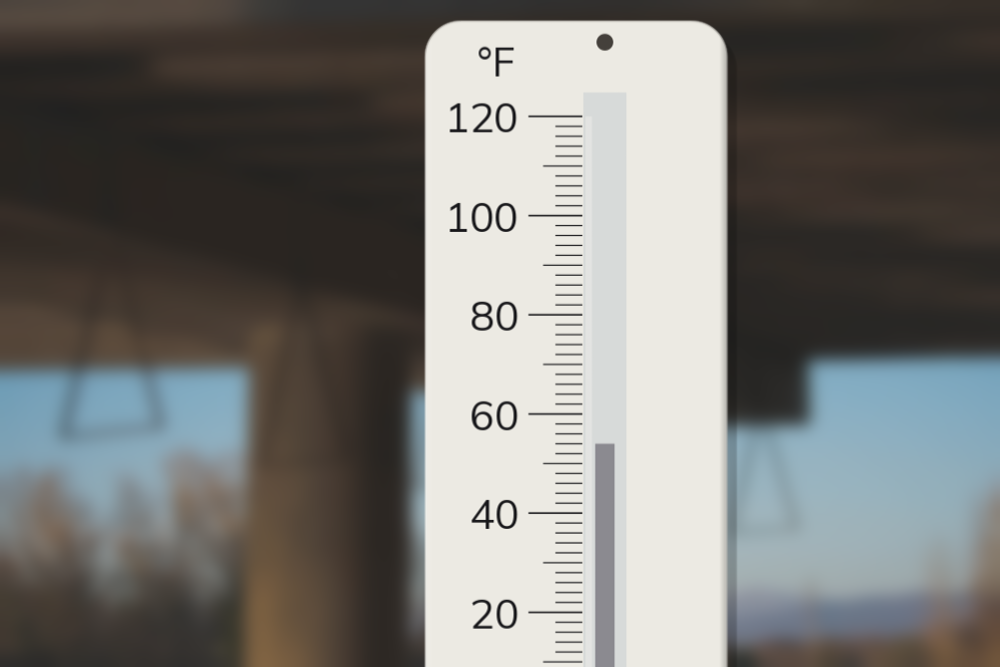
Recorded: 54 °F
